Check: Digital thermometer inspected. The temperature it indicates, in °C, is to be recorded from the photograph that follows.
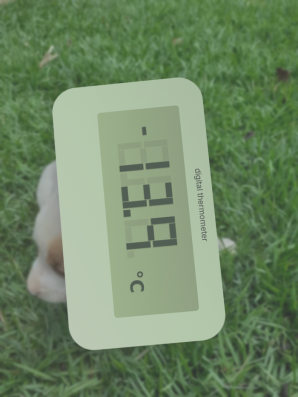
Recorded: -13.9 °C
